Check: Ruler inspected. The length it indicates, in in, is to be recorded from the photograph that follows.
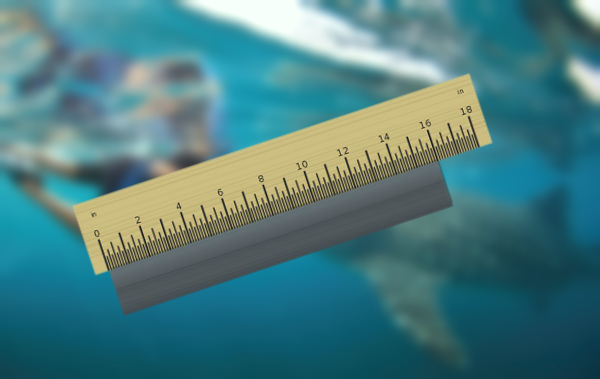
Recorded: 16 in
